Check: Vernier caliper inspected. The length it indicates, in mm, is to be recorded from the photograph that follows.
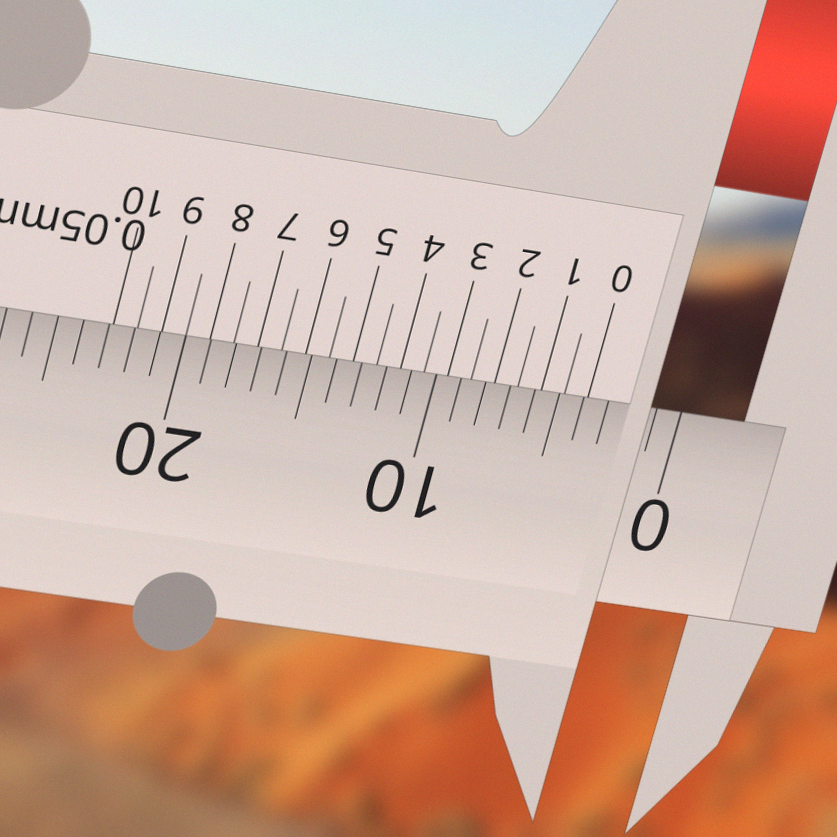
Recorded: 3.85 mm
